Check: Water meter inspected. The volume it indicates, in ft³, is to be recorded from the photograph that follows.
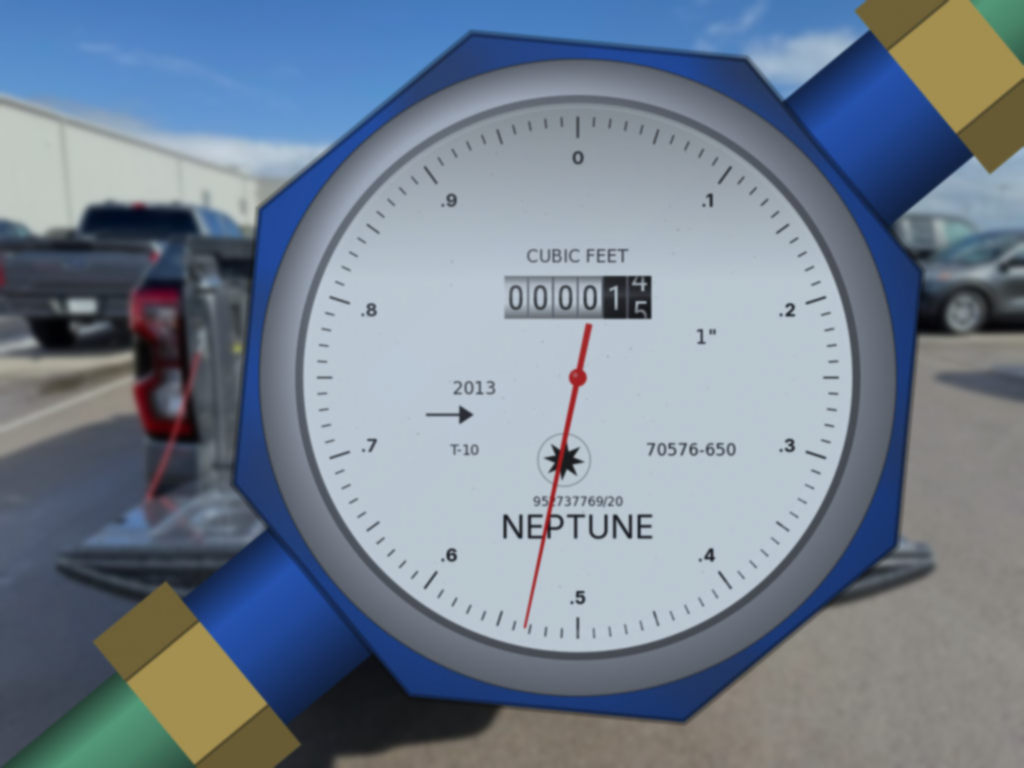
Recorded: 14.53 ft³
